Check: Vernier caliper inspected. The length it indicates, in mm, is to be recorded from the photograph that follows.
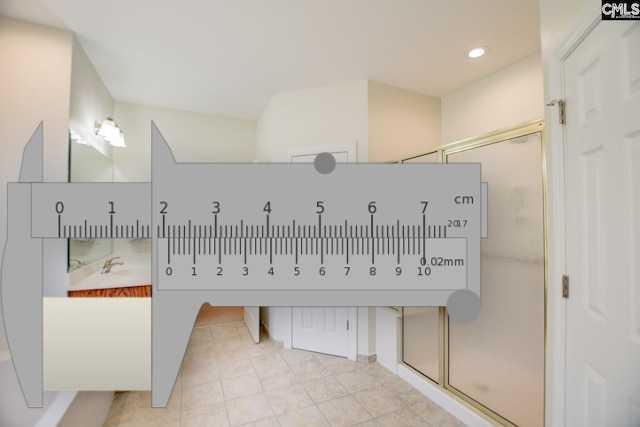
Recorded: 21.0 mm
